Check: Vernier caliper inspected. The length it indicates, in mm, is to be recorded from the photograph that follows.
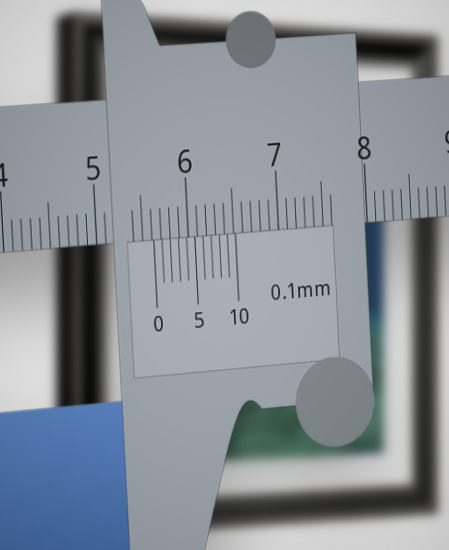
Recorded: 56.2 mm
